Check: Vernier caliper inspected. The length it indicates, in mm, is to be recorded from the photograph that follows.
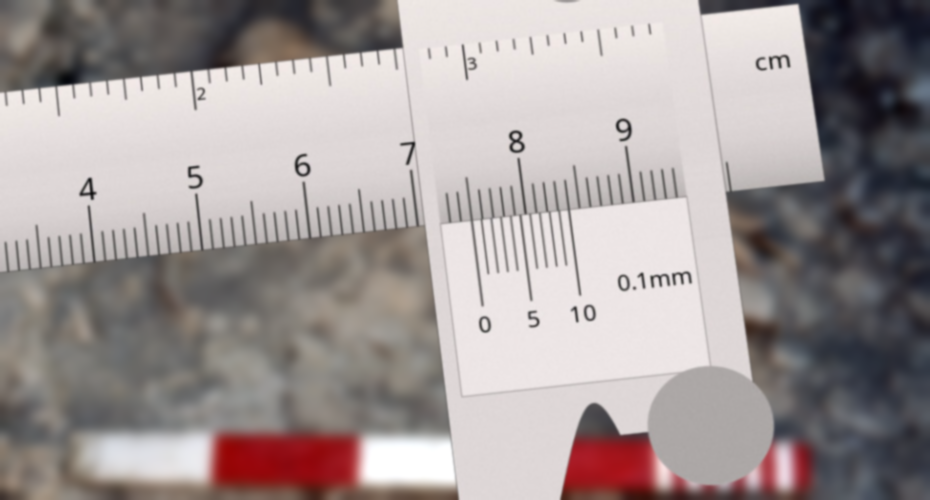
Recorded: 75.0 mm
